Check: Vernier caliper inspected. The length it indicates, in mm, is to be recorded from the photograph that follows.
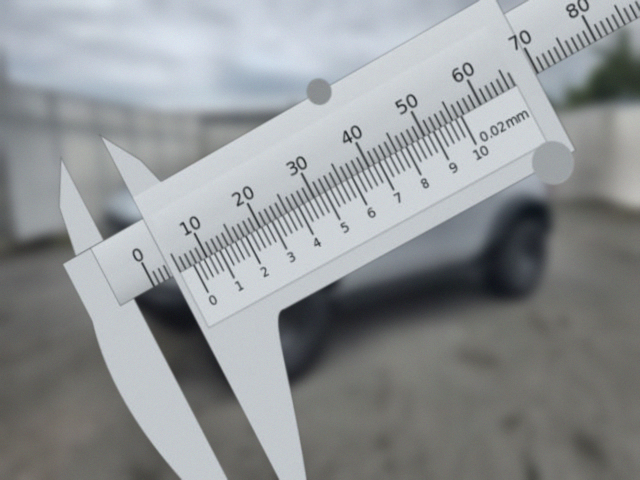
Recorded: 7.5 mm
